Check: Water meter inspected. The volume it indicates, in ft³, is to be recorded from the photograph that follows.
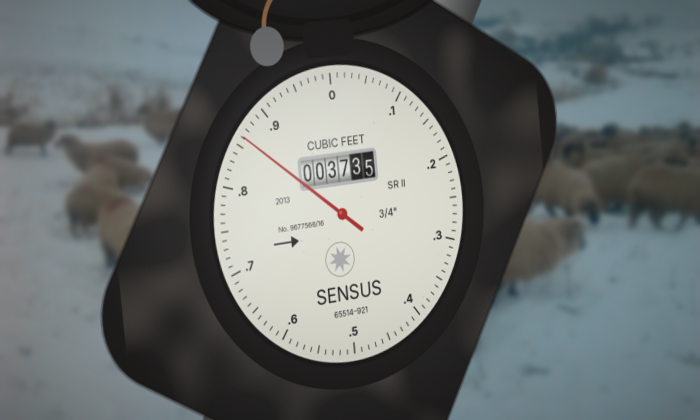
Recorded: 3734.86 ft³
